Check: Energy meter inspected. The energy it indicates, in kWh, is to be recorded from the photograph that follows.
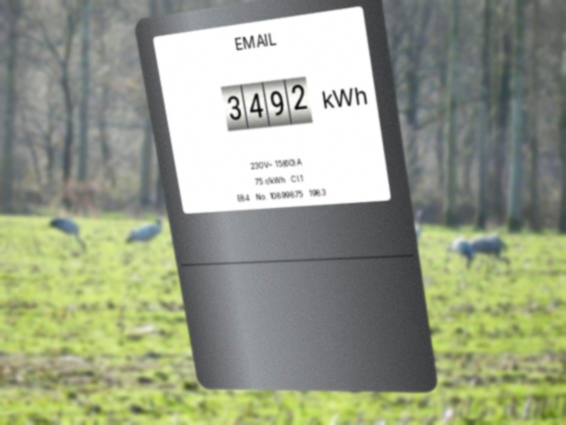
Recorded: 3492 kWh
